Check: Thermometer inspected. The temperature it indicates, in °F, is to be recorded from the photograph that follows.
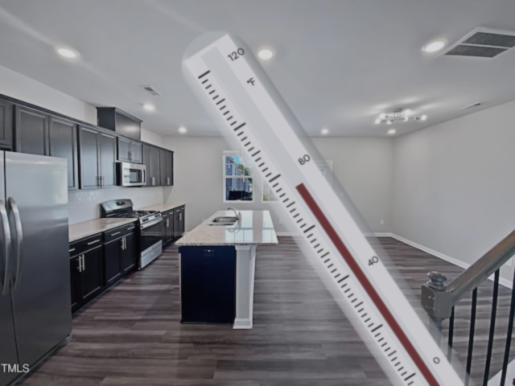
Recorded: 74 °F
